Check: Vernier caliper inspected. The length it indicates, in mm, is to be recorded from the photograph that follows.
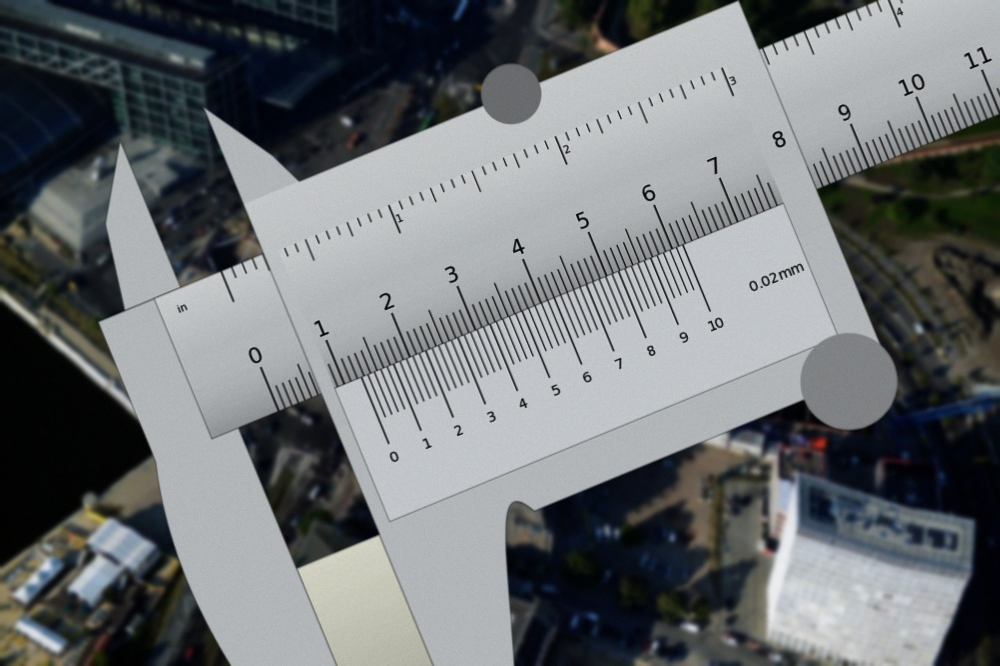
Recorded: 12.6 mm
